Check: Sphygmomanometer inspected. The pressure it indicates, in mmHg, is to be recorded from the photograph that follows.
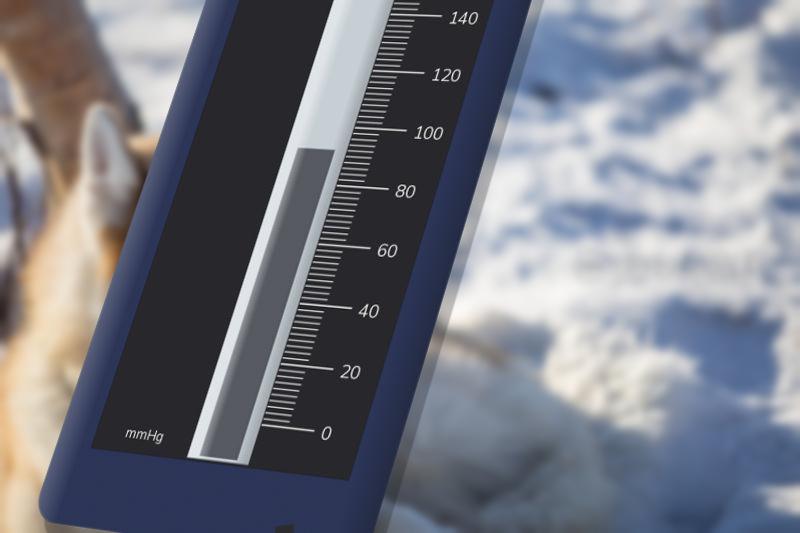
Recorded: 92 mmHg
